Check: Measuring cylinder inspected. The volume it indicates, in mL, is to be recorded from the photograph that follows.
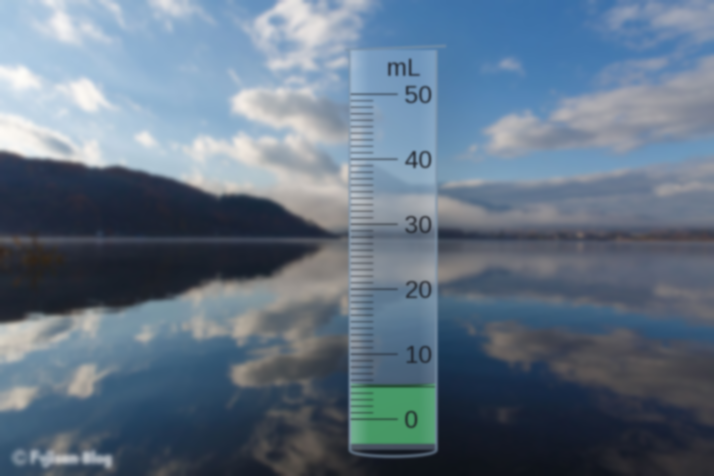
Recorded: 5 mL
